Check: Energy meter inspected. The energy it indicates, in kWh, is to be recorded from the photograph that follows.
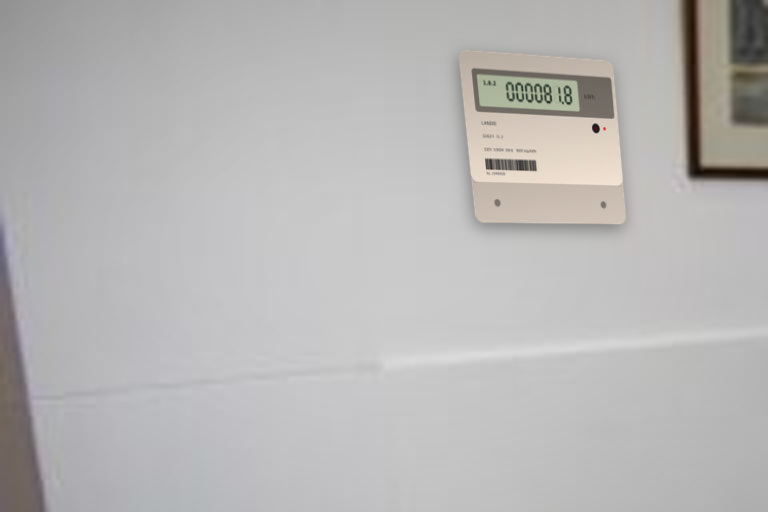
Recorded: 81.8 kWh
